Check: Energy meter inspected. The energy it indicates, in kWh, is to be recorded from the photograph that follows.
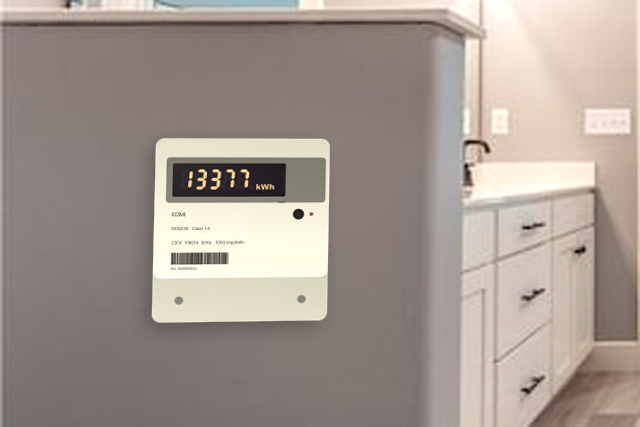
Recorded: 13377 kWh
